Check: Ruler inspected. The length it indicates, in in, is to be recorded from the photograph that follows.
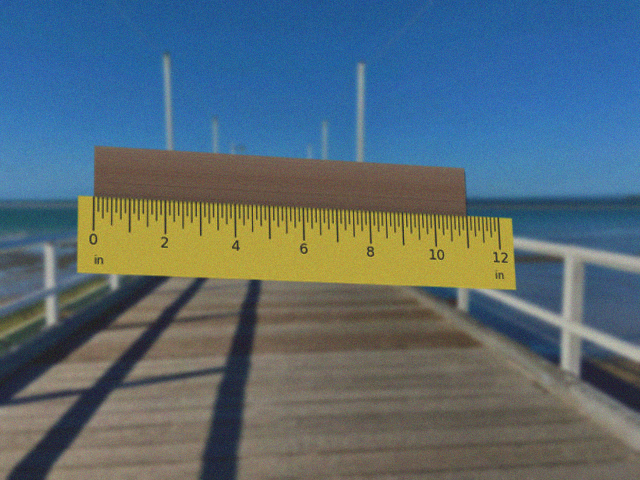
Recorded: 11 in
